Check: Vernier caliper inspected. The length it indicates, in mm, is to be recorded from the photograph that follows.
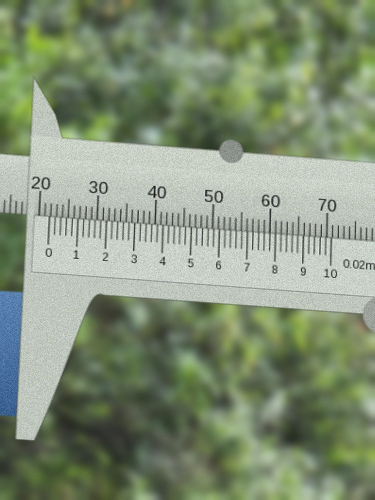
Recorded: 21.8 mm
